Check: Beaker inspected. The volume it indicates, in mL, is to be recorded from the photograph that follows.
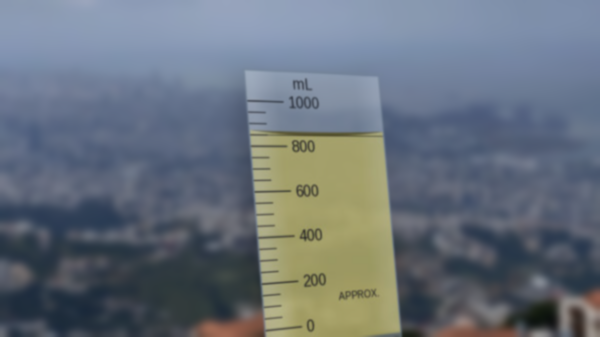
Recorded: 850 mL
